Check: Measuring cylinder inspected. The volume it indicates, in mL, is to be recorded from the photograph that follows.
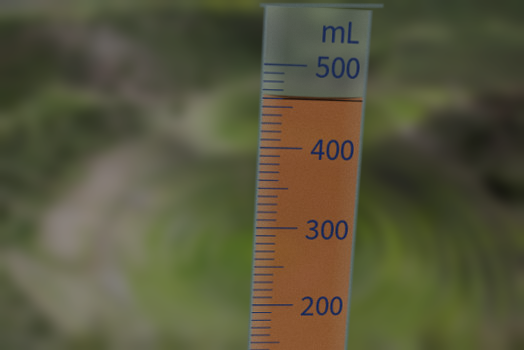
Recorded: 460 mL
